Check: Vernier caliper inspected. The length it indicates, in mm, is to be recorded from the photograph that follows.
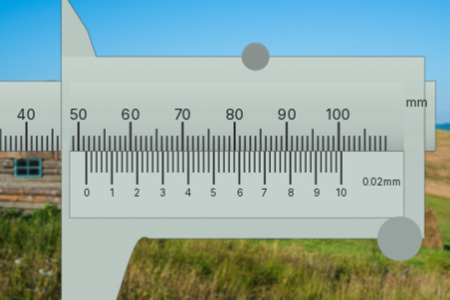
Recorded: 51.5 mm
